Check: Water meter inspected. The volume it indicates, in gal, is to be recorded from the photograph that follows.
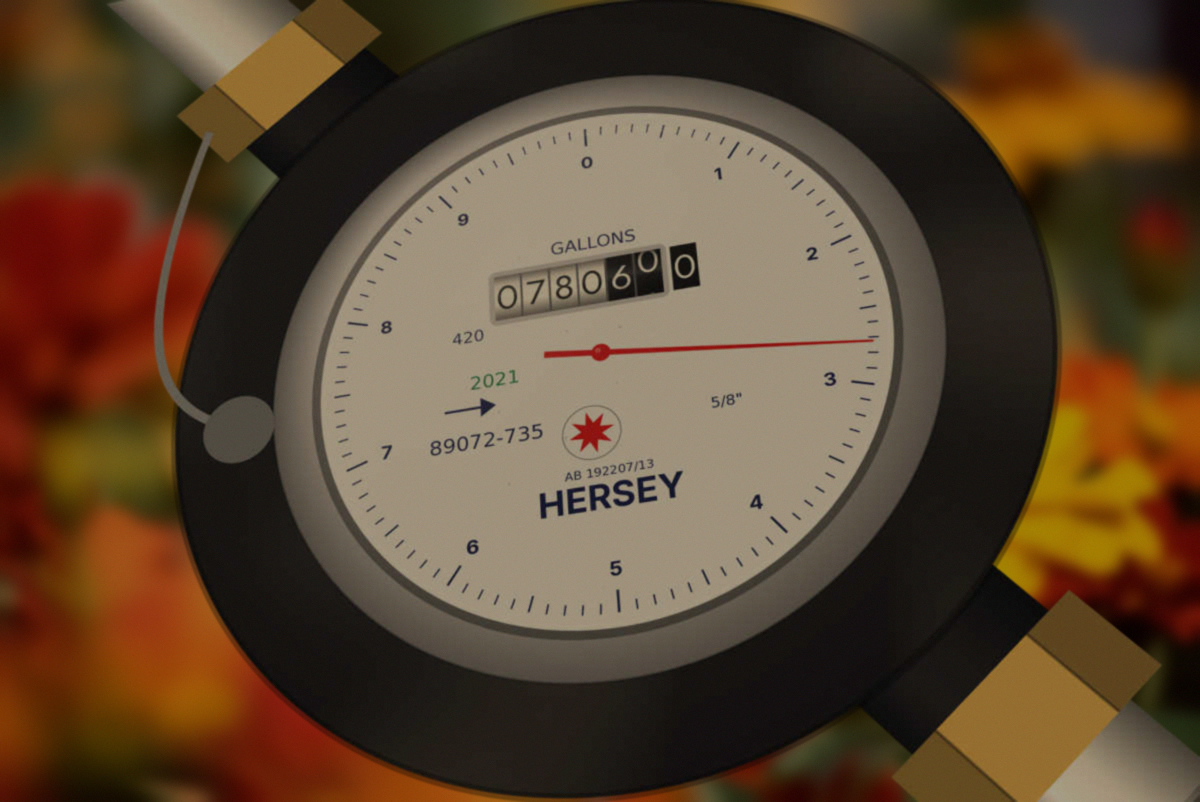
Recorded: 780602.7 gal
